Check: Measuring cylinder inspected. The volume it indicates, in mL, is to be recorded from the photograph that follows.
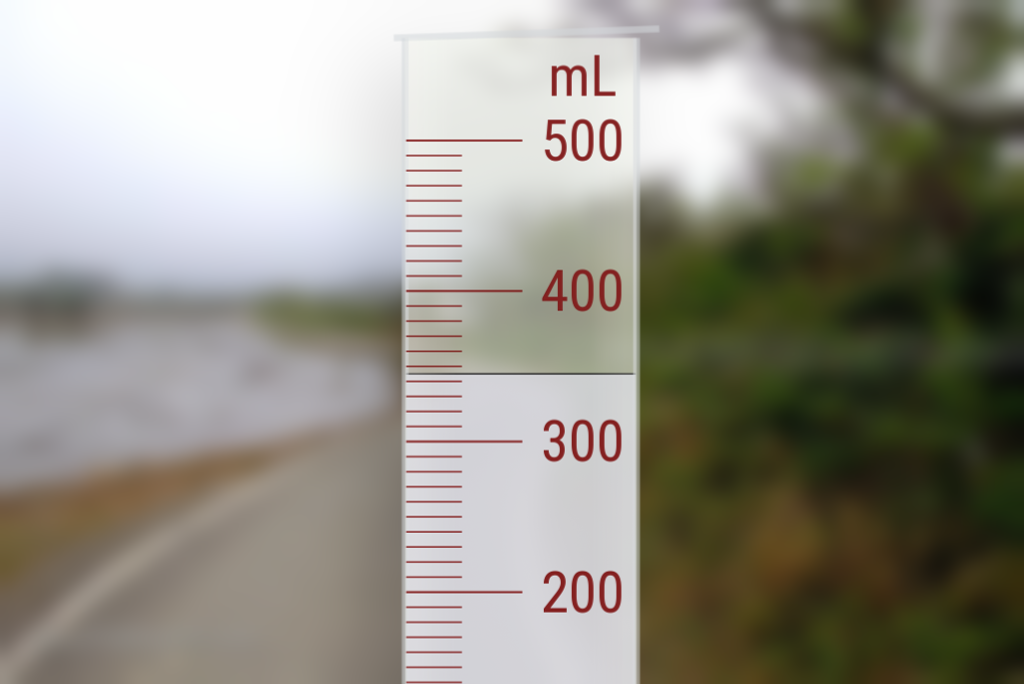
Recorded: 345 mL
